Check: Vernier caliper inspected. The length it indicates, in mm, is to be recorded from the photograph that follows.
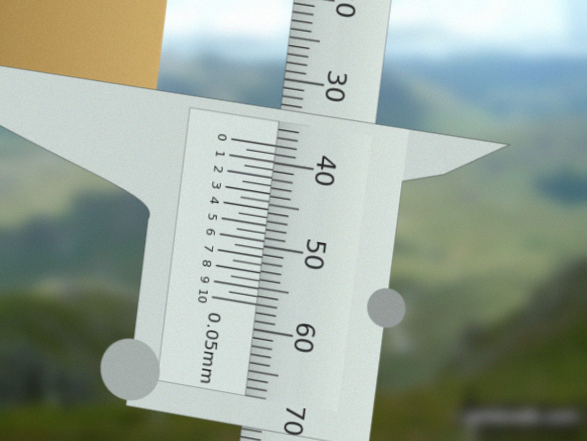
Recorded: 38.0 mm
